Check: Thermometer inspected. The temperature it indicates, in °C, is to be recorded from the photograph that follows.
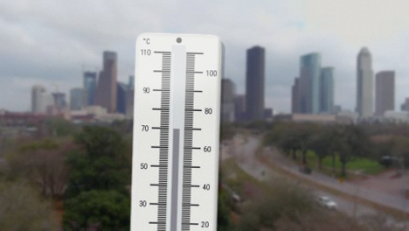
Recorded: 70 °C
